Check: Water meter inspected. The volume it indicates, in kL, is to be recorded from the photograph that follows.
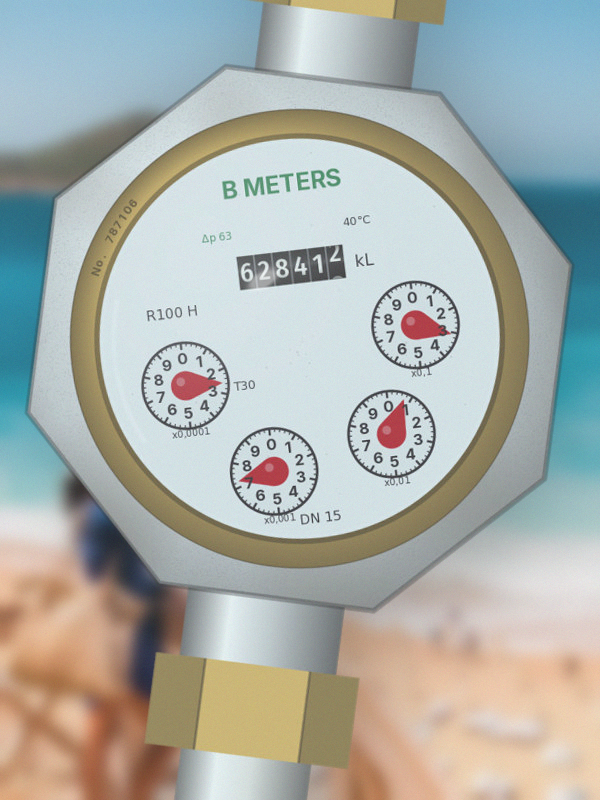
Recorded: 628412.3072 kL
